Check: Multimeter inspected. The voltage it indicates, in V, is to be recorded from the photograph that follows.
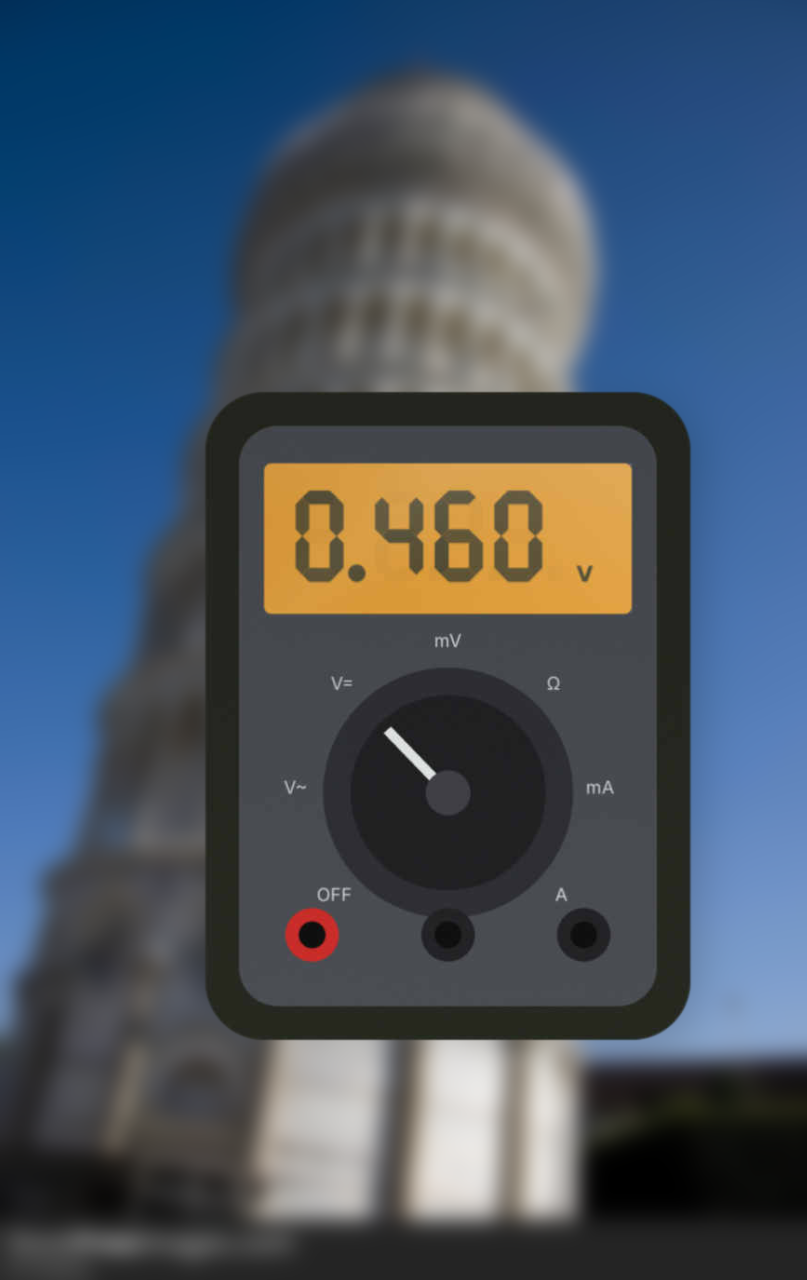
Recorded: 0.460 V
